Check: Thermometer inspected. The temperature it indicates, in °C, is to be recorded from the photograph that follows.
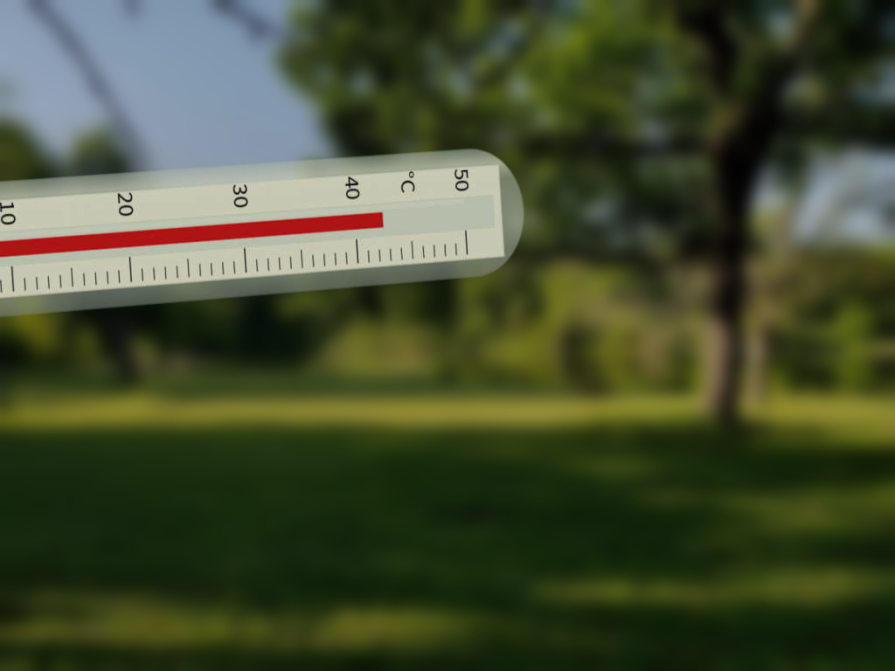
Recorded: 42.5 °C
